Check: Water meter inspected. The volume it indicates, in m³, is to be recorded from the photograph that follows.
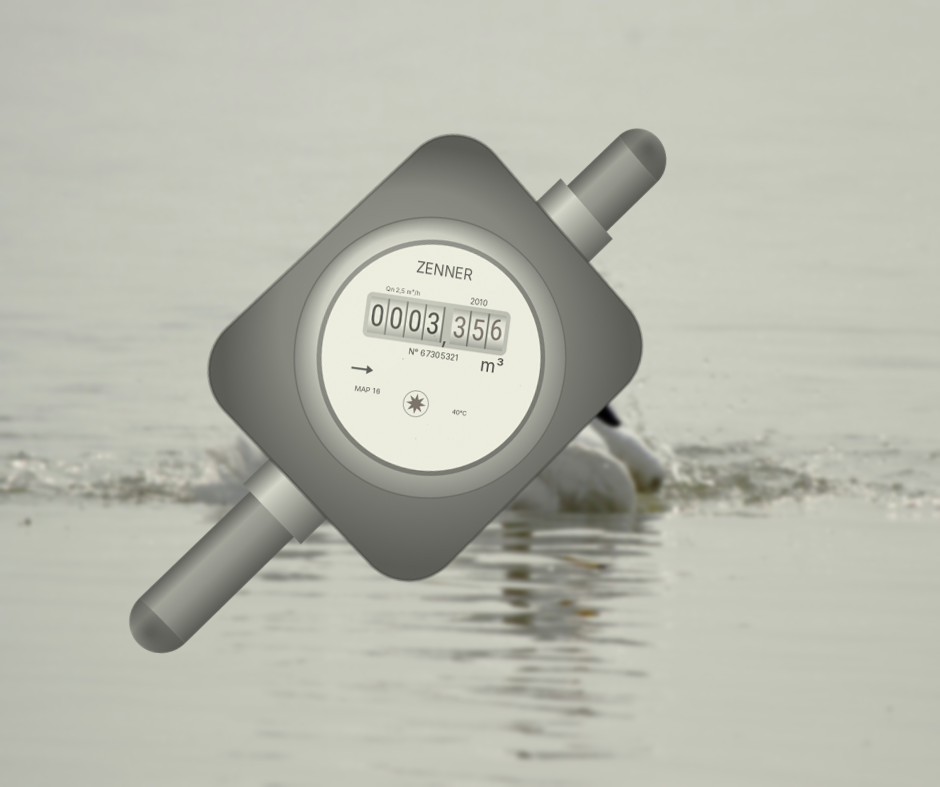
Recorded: 3.356 m³
